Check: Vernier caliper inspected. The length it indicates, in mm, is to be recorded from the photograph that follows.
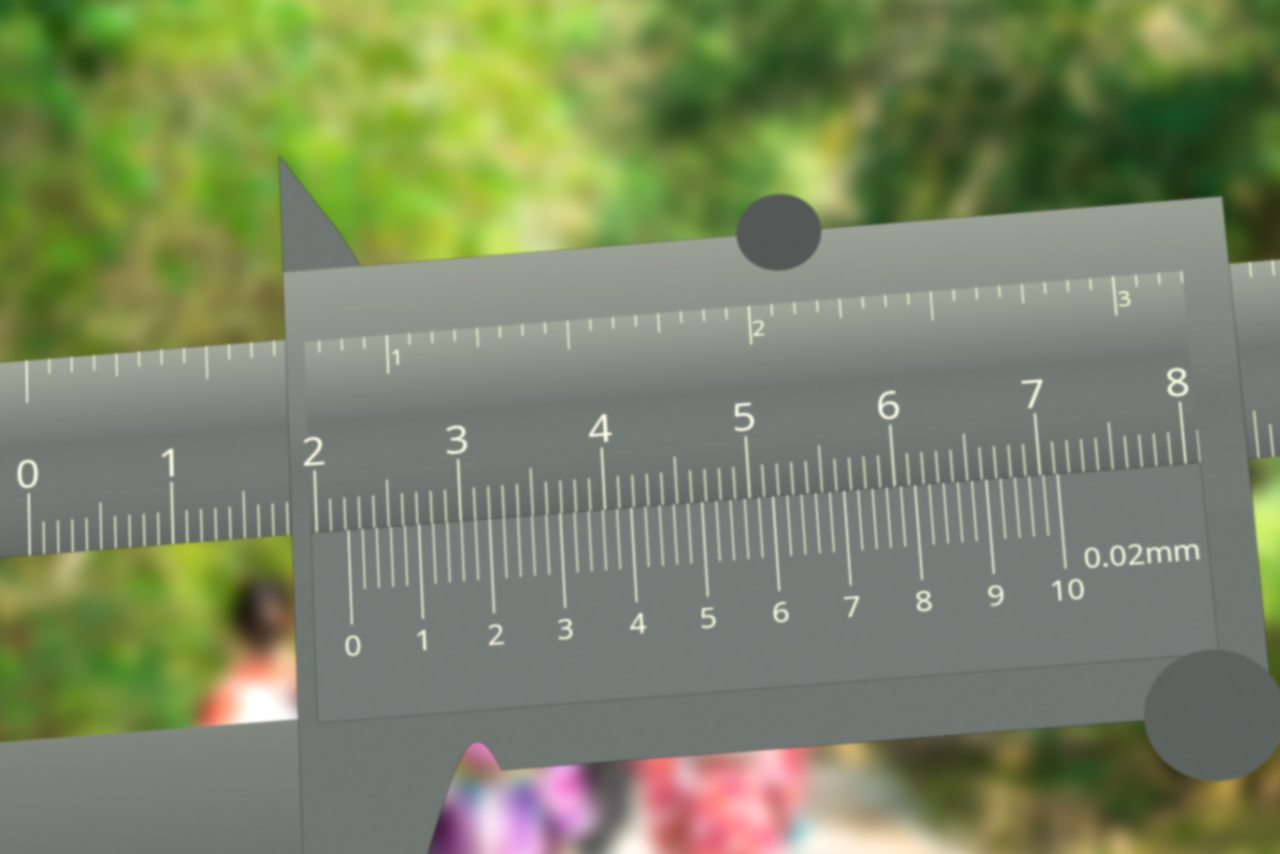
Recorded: 22.2 mm
